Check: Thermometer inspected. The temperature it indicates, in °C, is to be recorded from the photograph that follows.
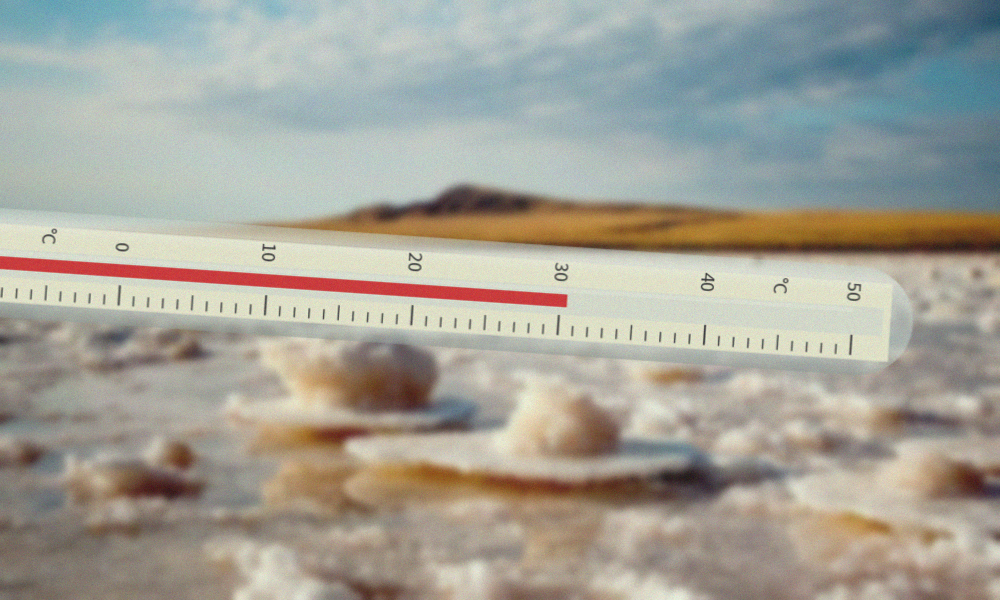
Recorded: 30.5 °C
